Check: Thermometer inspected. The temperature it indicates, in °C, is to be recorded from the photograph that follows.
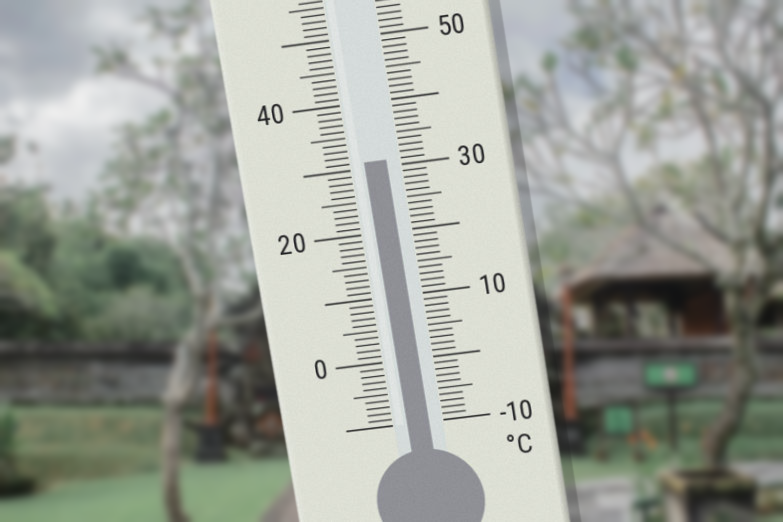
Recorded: 31 °C
